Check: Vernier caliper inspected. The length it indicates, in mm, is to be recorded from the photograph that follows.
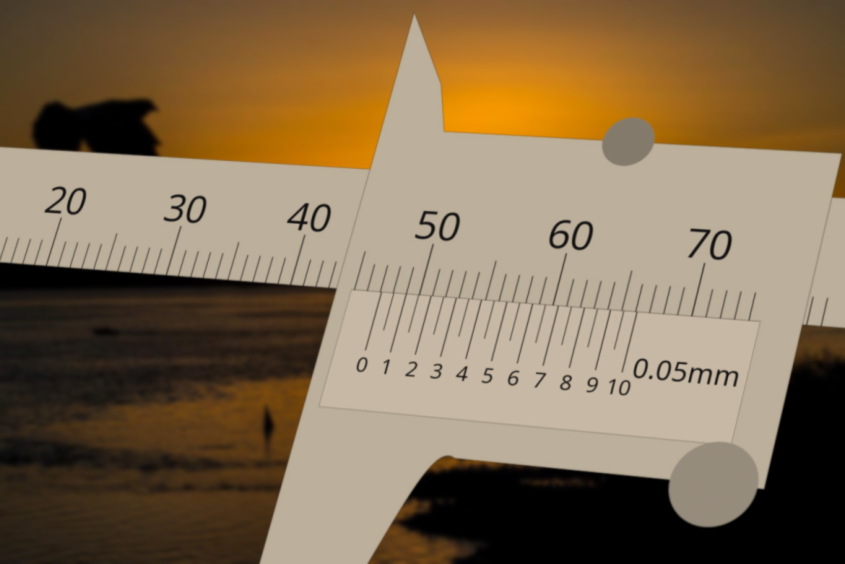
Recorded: 47.1 mm
